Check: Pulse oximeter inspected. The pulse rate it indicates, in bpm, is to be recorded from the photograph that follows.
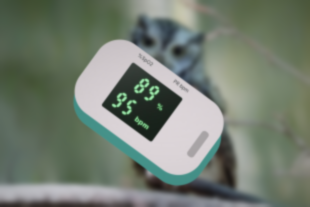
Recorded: 95 bpm
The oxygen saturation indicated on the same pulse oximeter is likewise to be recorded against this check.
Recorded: 89 %
